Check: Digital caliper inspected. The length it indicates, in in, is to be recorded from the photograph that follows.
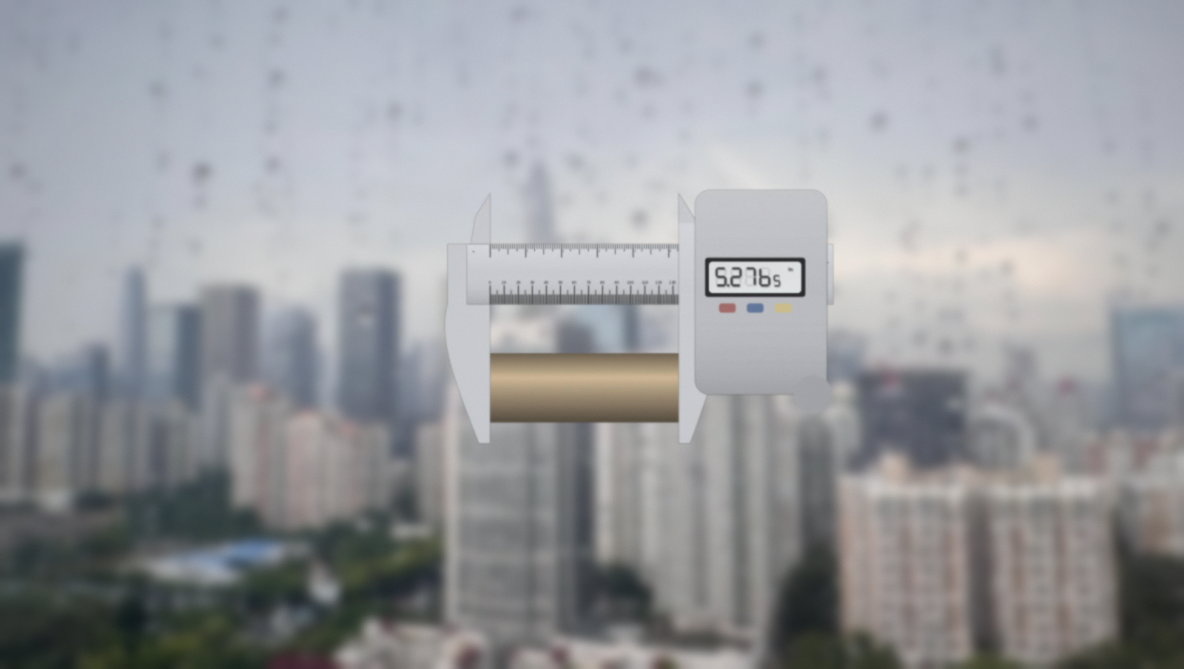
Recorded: 5.2765 in
